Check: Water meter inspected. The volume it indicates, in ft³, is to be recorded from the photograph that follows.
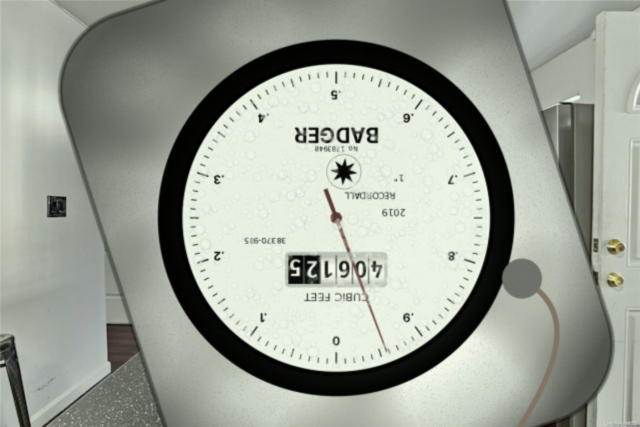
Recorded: 406124.94 ft³
